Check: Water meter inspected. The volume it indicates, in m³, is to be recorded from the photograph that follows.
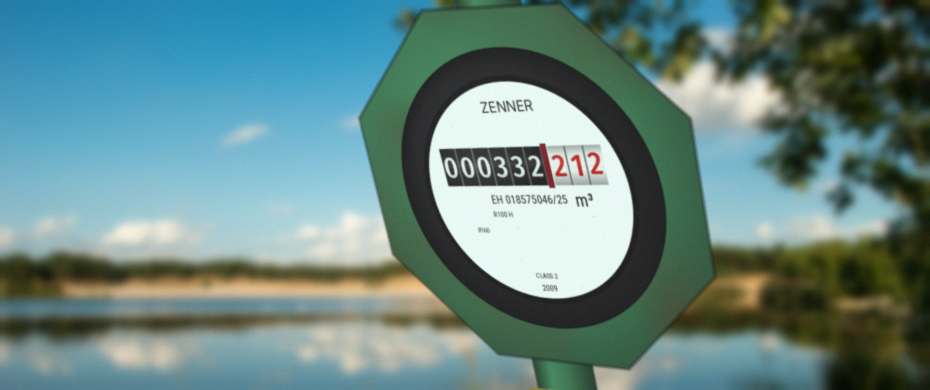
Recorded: 332.212 m³
